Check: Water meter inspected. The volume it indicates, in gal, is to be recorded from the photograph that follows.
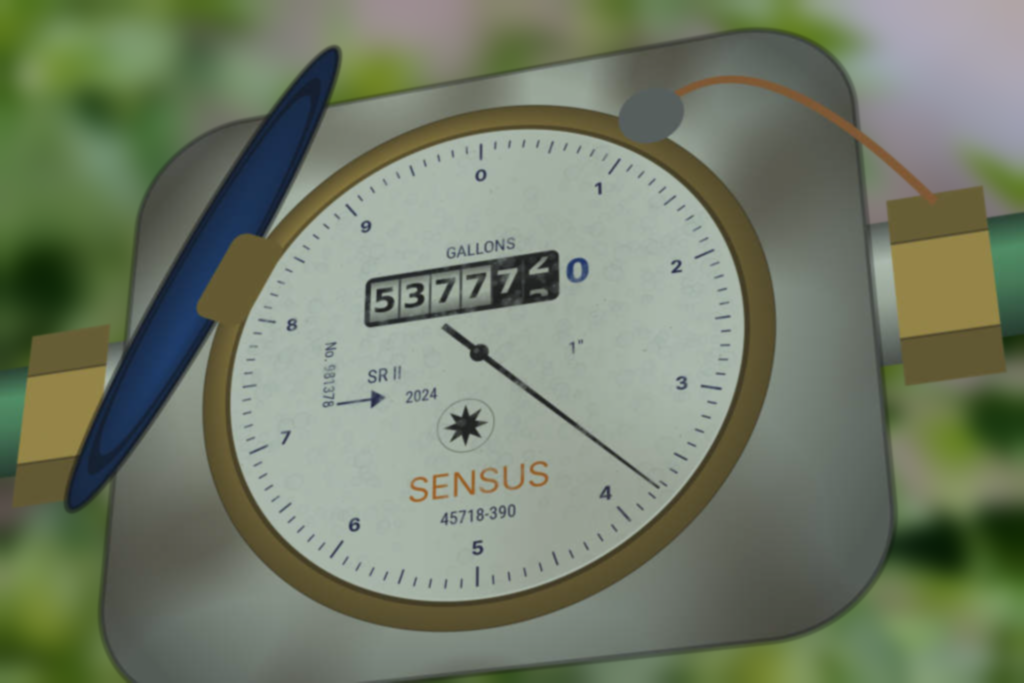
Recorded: 5377723.7 gal
